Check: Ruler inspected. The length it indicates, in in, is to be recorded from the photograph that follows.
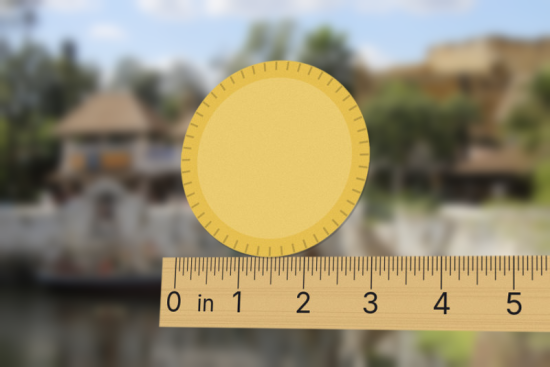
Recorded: 2.9375 in
